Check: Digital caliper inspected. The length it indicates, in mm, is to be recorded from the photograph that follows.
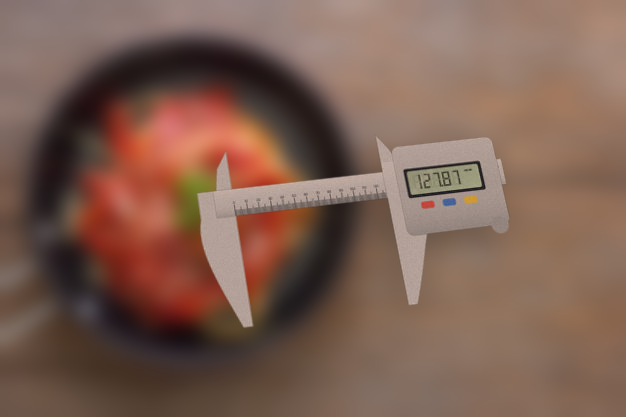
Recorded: 127.87 mm
